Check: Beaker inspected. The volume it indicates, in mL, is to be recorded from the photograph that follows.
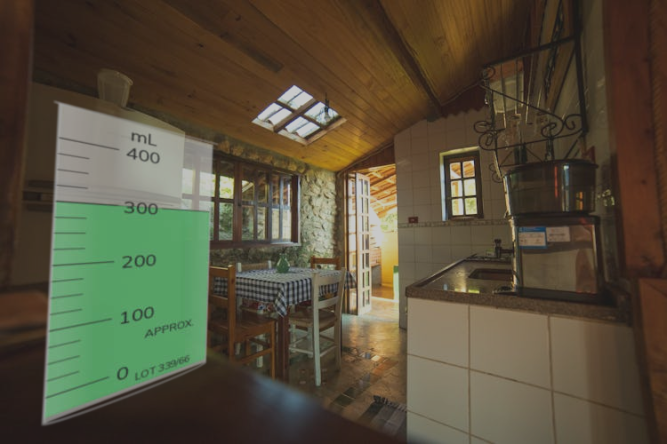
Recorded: 300 mL
